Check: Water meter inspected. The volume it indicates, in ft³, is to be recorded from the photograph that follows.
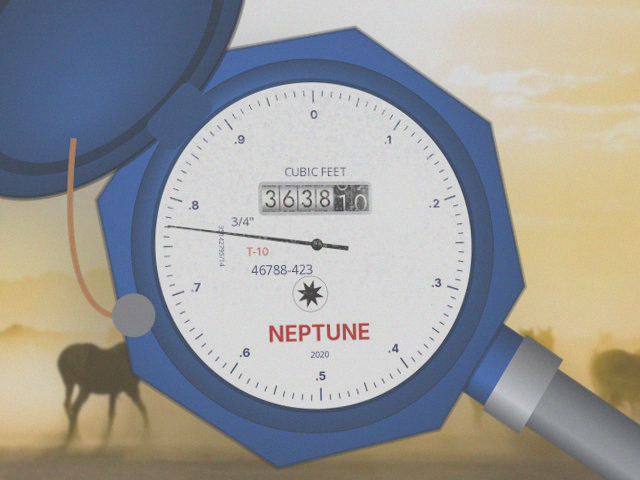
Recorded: 363809.77 ft³
